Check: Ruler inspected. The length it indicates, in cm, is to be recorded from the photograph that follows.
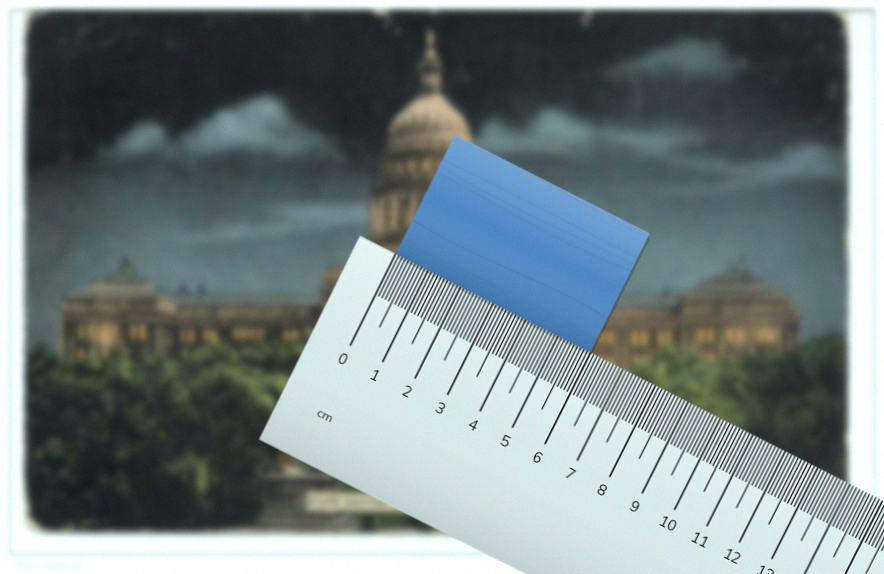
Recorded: 6 cm
